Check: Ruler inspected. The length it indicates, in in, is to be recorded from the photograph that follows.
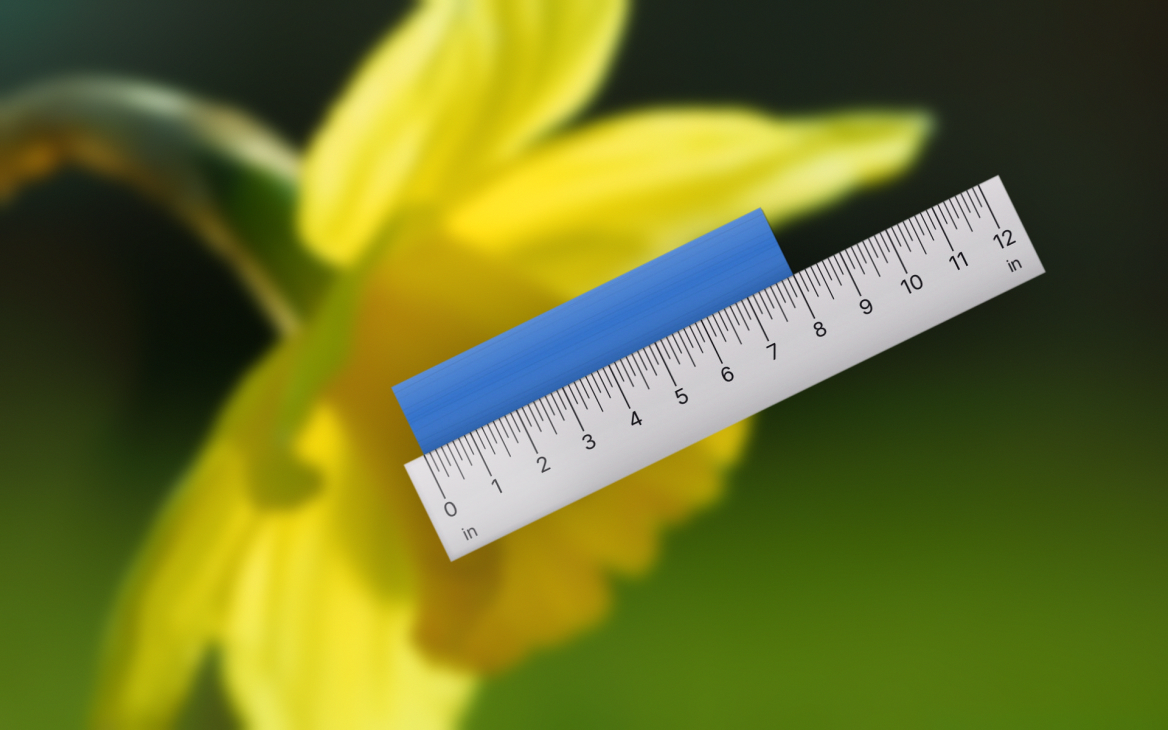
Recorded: 8 in
